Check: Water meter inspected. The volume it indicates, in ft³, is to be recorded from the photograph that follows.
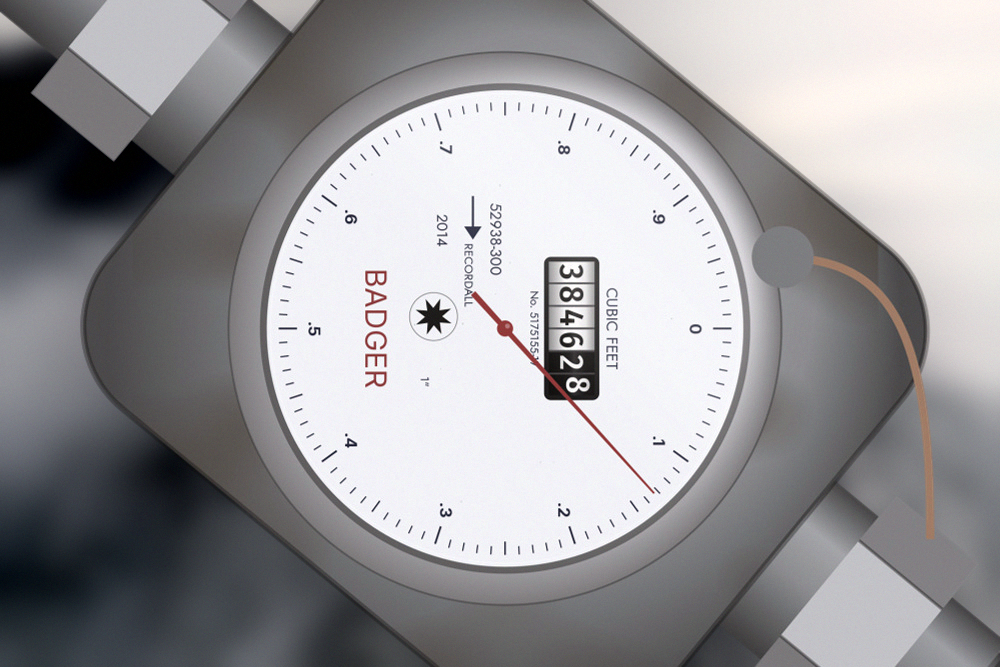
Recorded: 384628.13 ft³
